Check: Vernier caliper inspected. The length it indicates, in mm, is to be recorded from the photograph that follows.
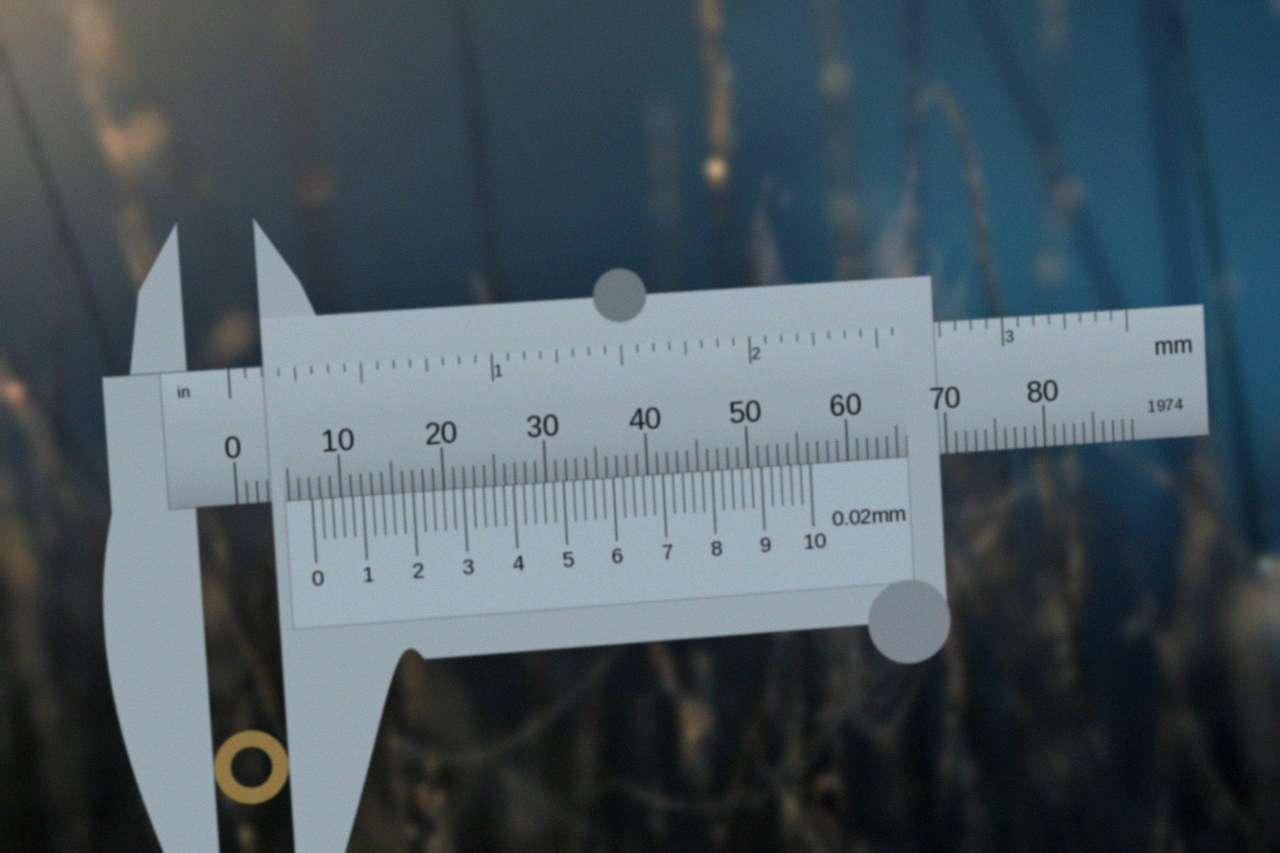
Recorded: 7.2 mm
